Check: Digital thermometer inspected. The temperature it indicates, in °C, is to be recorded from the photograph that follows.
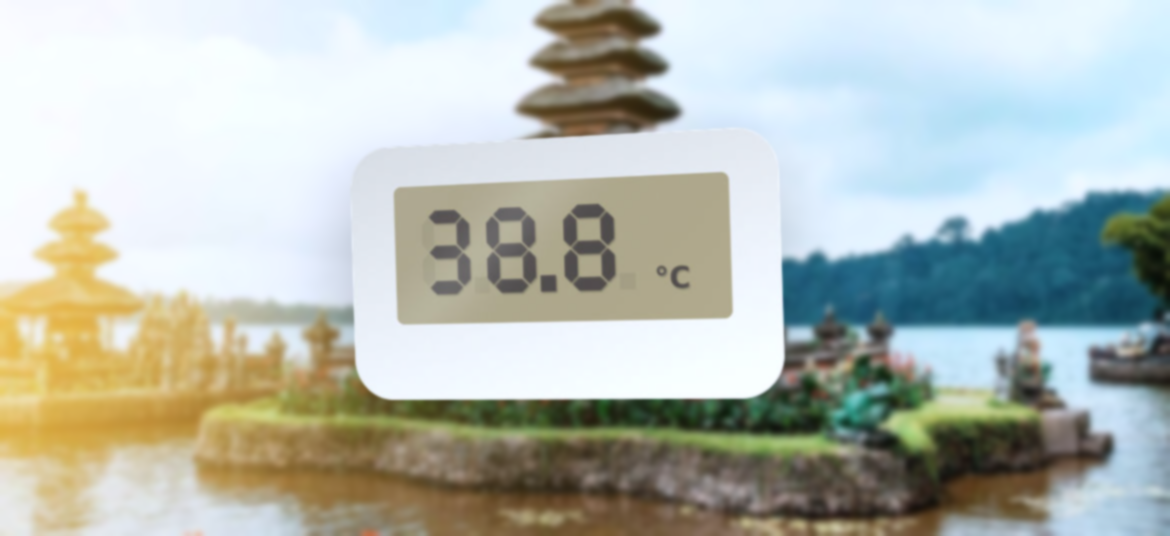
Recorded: 38.8 °C
